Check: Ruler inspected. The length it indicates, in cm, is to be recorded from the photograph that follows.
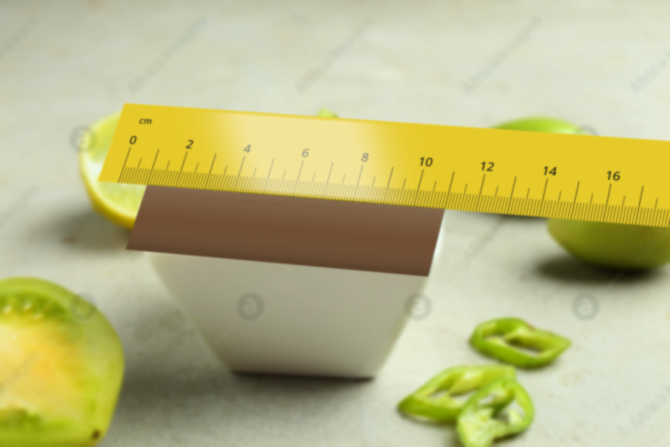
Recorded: 10 cm
